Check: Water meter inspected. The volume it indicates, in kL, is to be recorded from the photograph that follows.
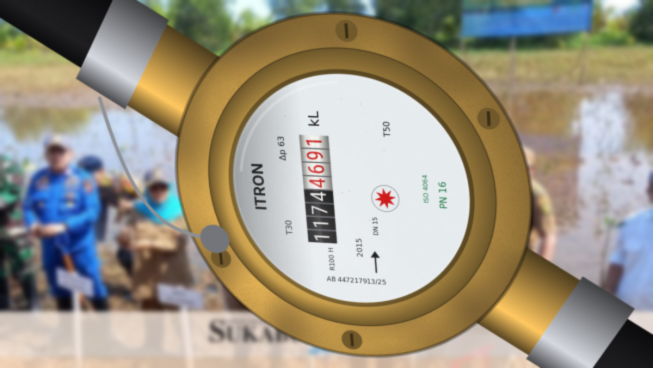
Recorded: 1174.4691 kL
